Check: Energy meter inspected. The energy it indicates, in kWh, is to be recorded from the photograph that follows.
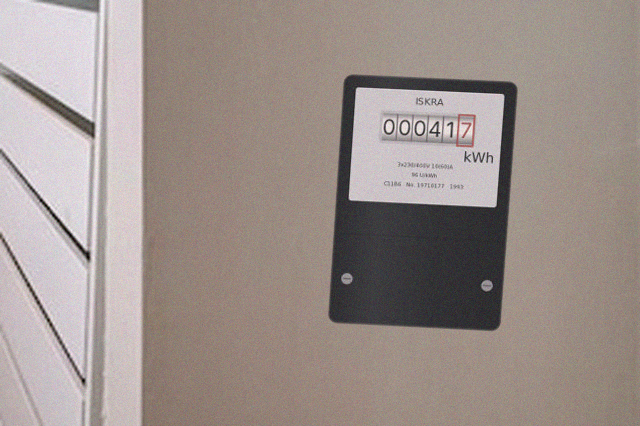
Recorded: 41.7 kWh
